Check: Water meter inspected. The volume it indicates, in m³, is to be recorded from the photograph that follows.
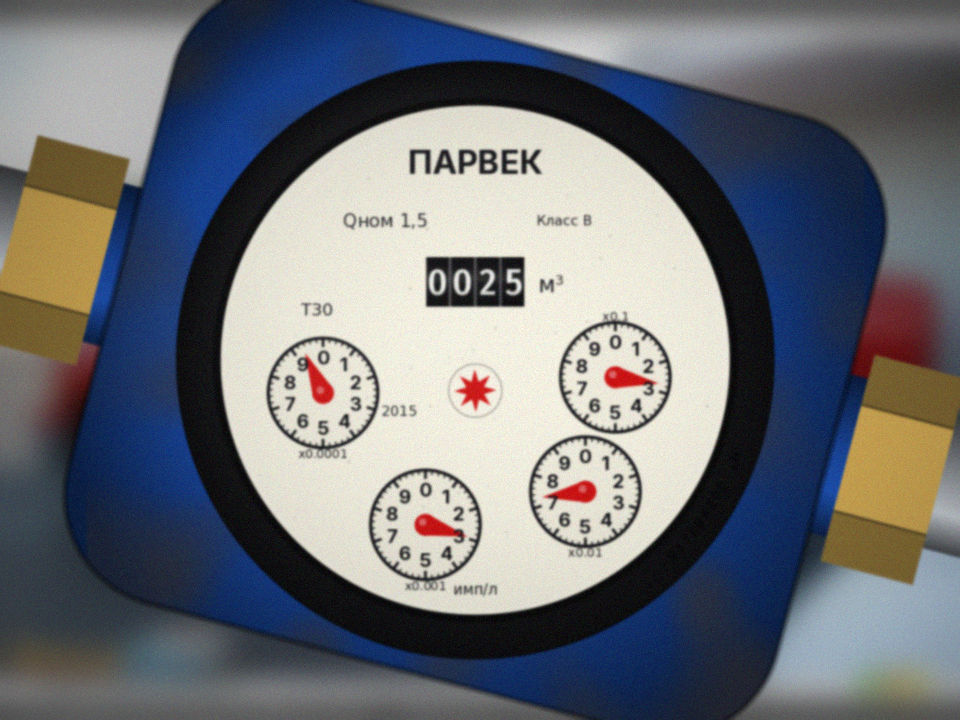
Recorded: 25.2729 m³
